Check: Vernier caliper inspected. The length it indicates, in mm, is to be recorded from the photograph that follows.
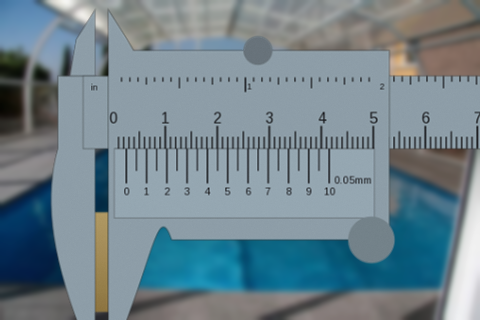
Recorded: 2.5 mm
